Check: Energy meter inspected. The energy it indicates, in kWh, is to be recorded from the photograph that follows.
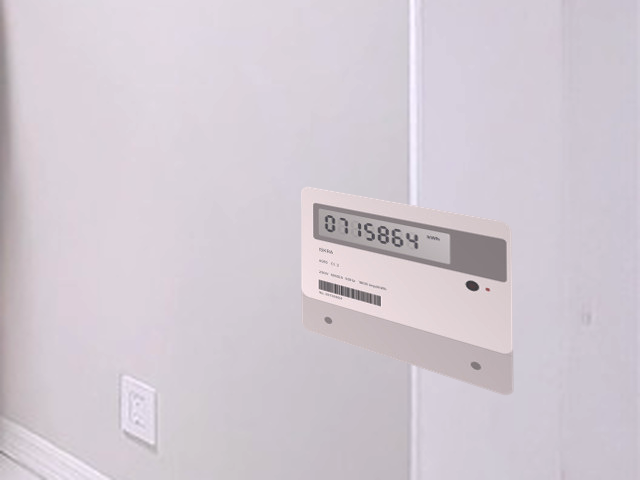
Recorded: 715864 kWh
